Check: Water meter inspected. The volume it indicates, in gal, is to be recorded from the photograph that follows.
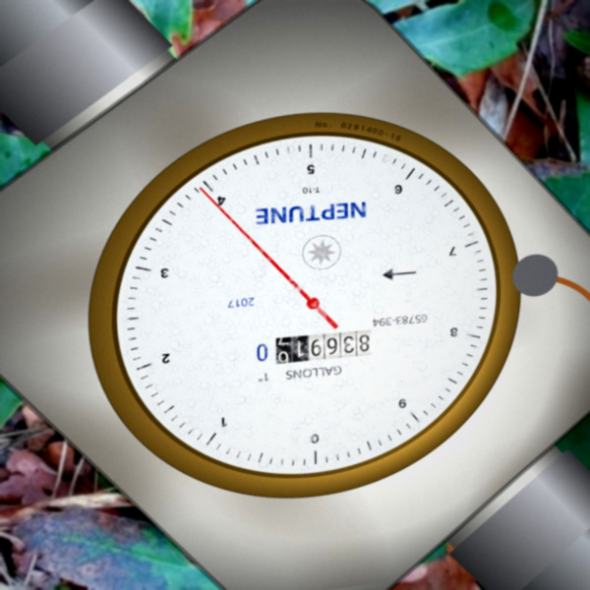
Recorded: 8369163.9 gal
